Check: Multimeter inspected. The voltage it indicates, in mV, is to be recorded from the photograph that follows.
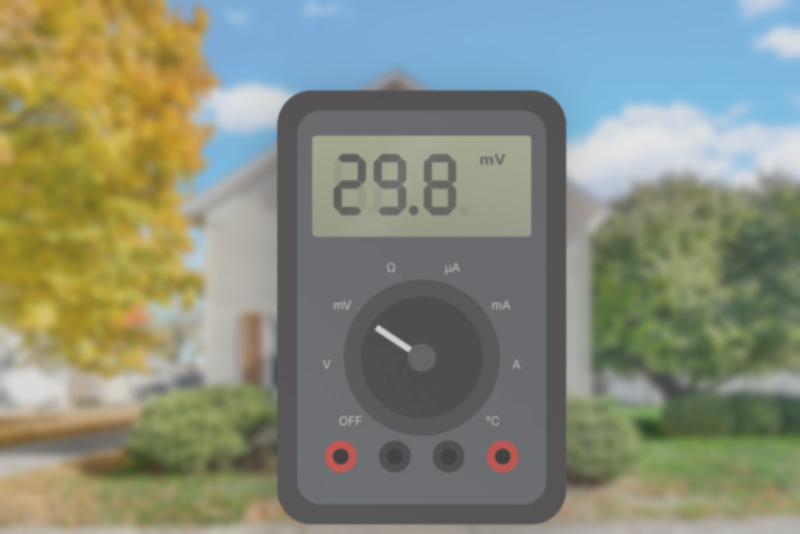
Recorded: 29.8 mV
